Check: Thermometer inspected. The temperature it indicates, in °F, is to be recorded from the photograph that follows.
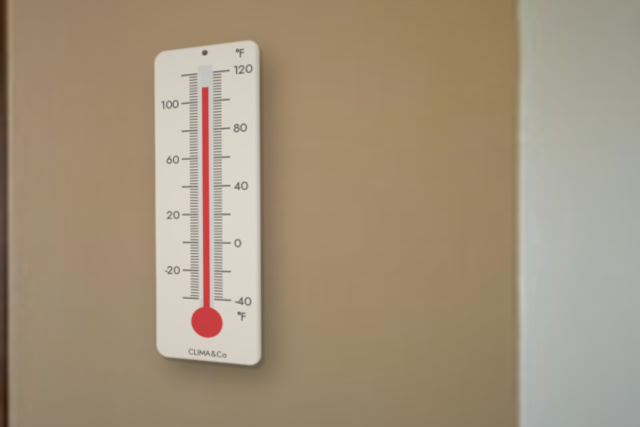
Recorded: 110 °F
